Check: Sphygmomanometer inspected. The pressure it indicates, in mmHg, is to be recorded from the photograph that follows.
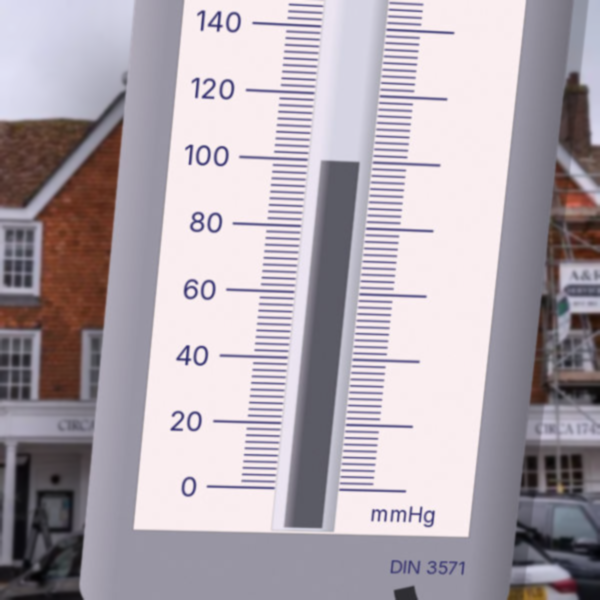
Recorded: 100 mmHg
